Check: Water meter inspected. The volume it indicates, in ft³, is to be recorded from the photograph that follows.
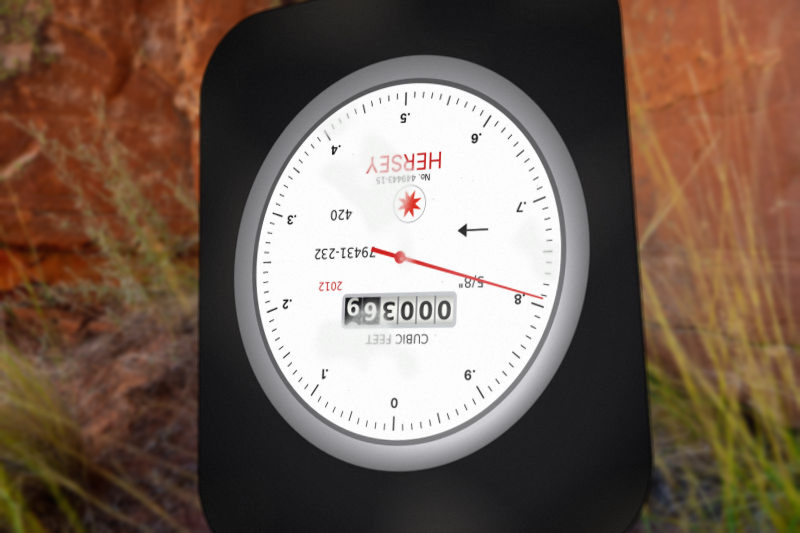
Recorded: 368.79 ft³
